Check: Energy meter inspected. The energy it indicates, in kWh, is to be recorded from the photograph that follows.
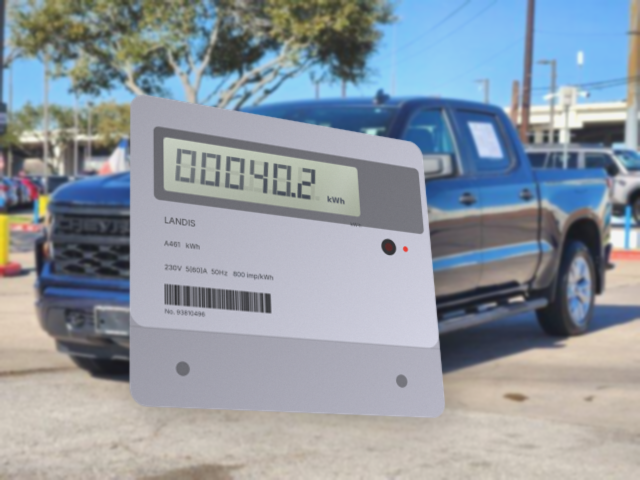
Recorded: 40.2 kWh
